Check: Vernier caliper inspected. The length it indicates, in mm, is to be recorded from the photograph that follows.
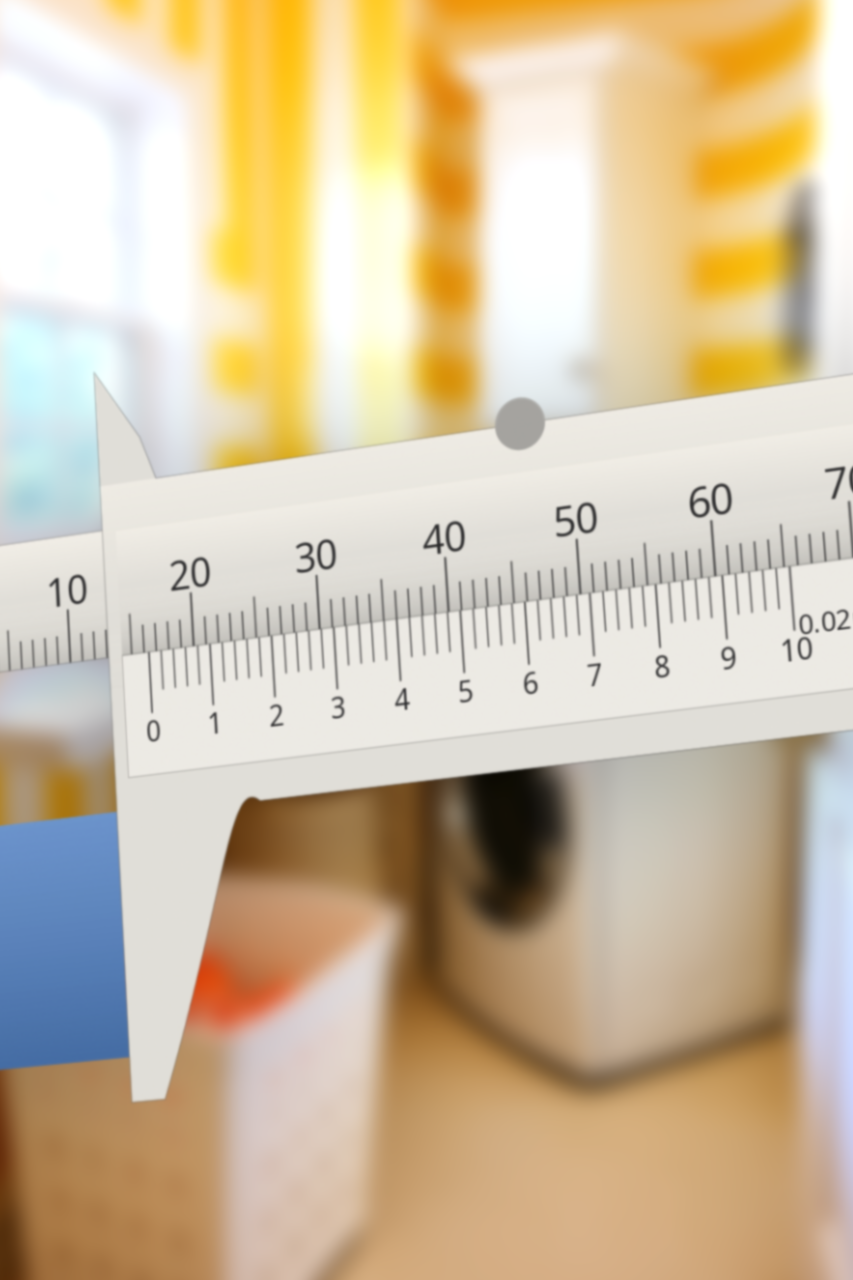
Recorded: 16.4 mm
